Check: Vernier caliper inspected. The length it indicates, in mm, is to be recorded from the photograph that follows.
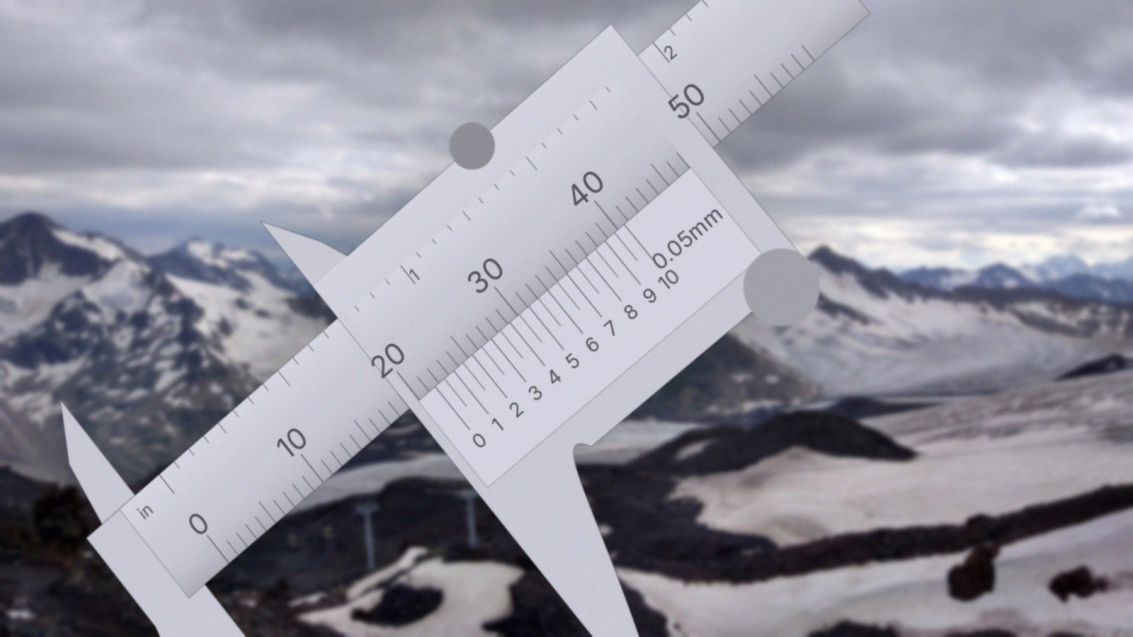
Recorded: 21.6 mm
